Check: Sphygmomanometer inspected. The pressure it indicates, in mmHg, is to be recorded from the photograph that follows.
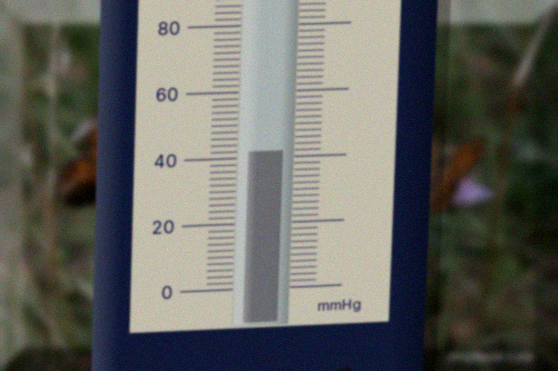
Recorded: 42 mmHg
